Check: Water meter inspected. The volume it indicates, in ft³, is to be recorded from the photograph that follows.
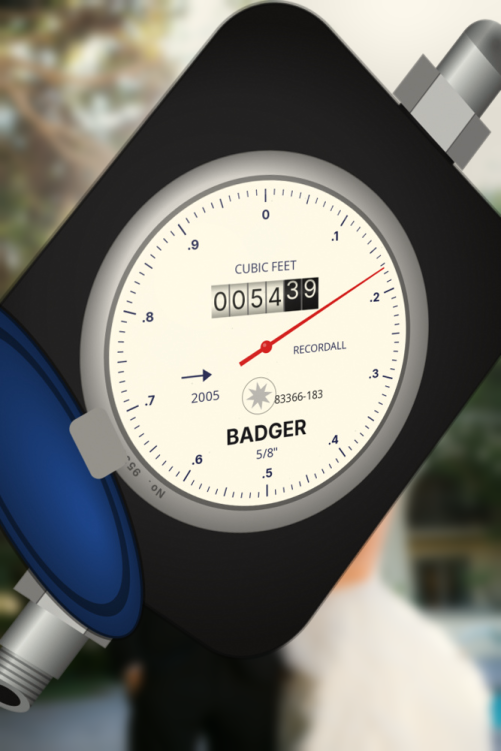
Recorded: 5439.17 ft³
